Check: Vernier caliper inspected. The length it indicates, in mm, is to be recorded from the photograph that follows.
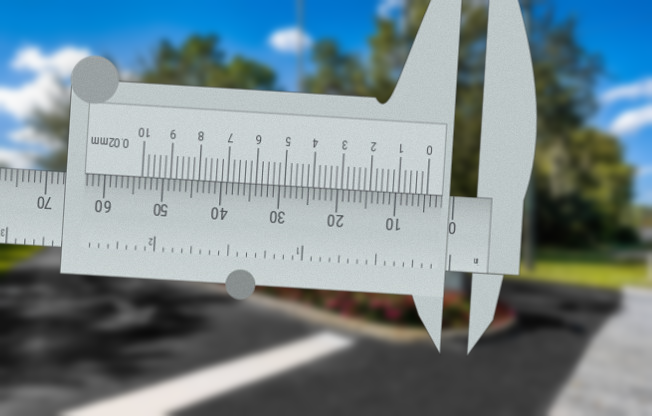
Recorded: 4.6 mm
